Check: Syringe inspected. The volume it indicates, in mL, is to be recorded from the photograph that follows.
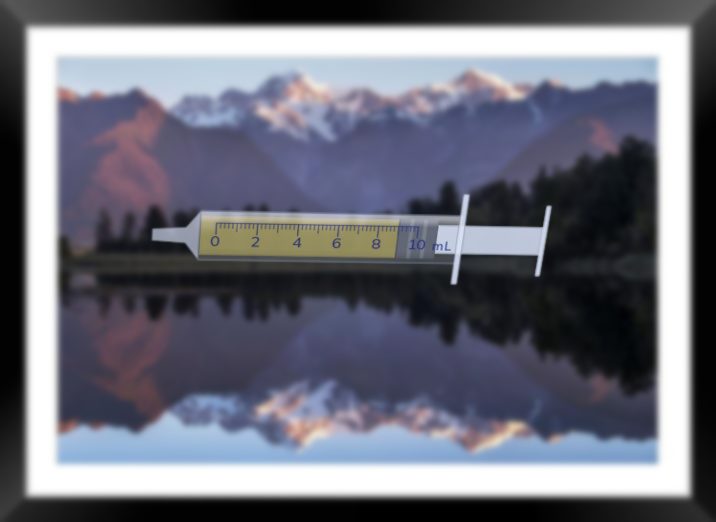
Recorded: 9 mL
